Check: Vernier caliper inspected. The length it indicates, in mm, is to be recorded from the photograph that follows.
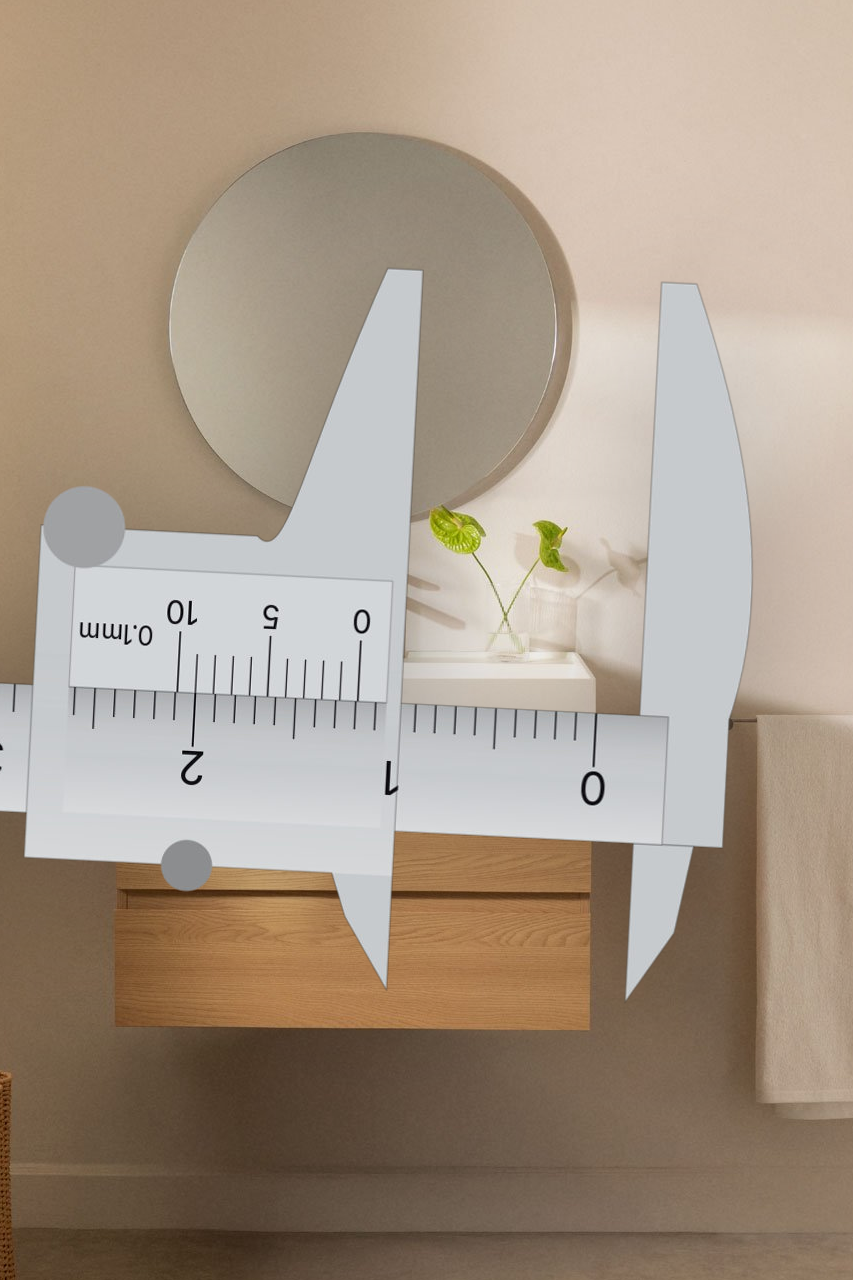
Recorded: 11.9 mm
